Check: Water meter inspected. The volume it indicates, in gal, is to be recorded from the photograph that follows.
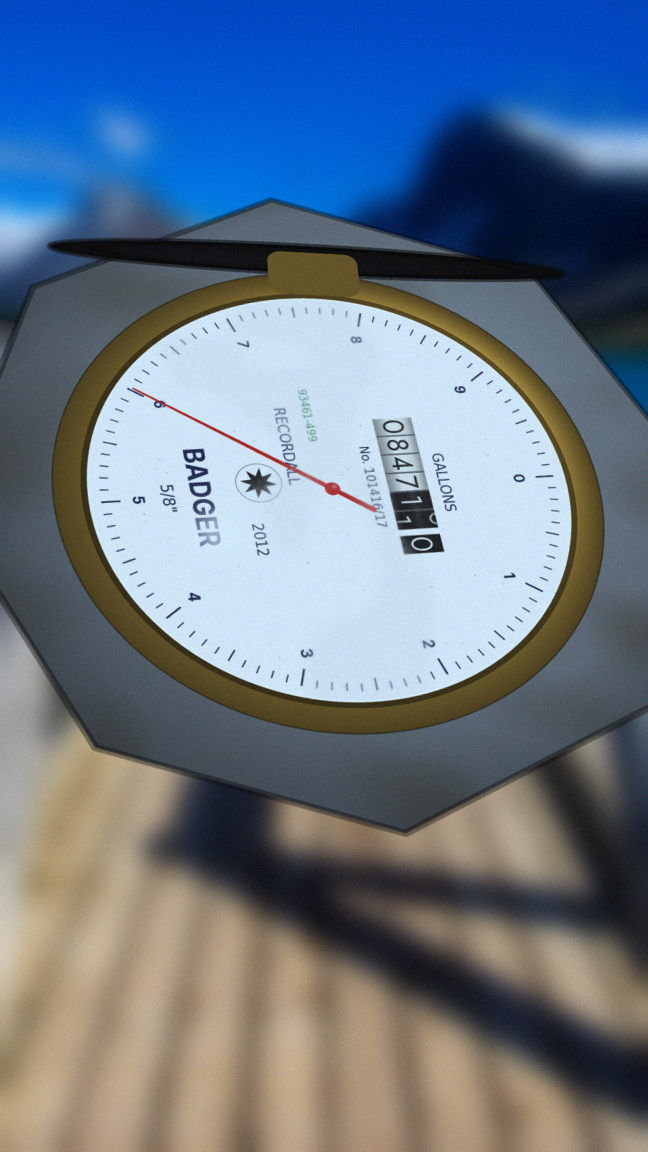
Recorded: 847106.0 gal
